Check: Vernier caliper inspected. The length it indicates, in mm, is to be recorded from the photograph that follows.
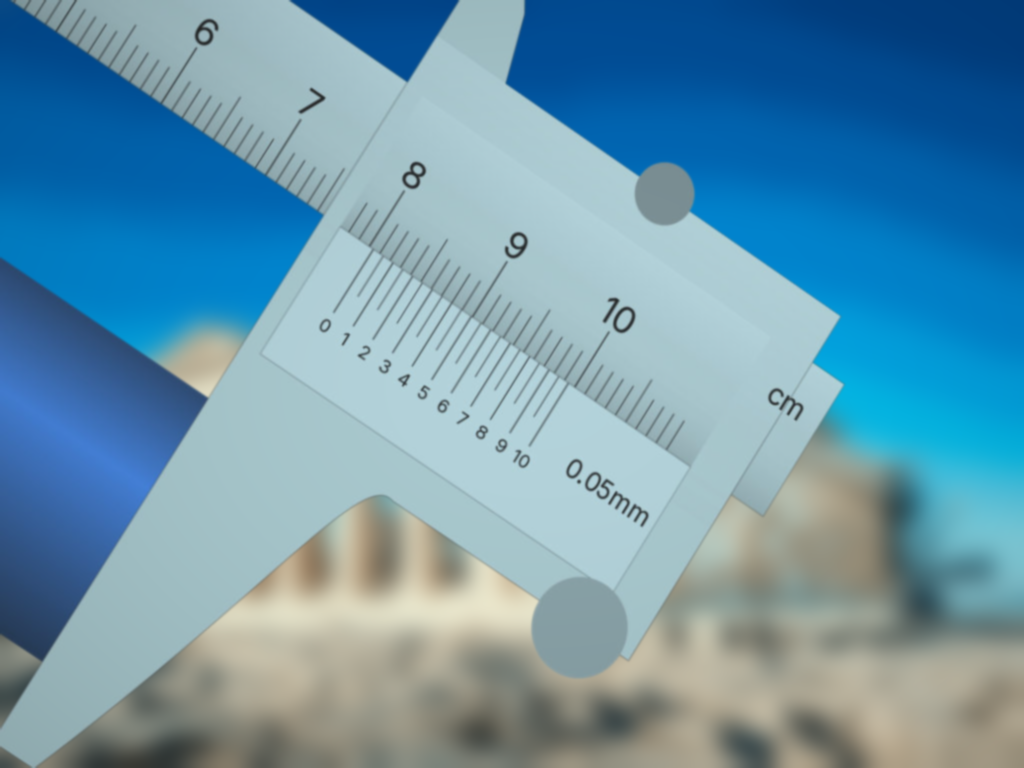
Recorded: 80.4 mm
